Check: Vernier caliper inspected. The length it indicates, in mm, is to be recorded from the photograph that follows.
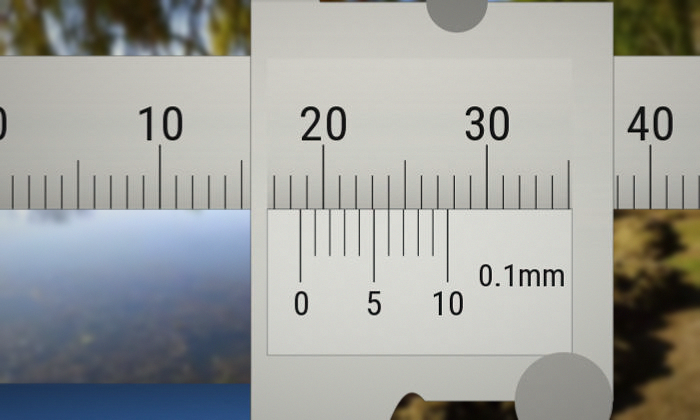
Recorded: 18.6 mm
